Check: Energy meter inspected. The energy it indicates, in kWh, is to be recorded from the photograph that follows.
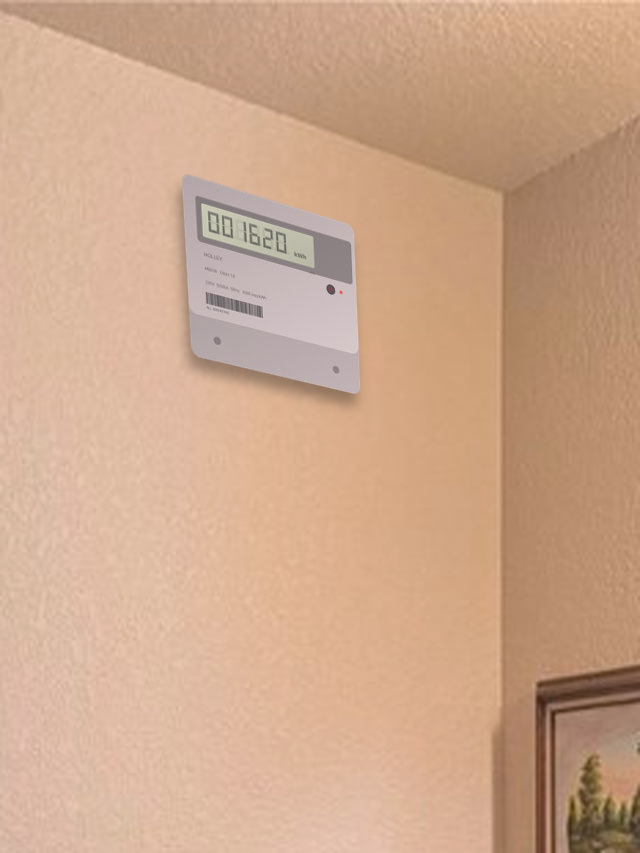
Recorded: 1620 kWh
